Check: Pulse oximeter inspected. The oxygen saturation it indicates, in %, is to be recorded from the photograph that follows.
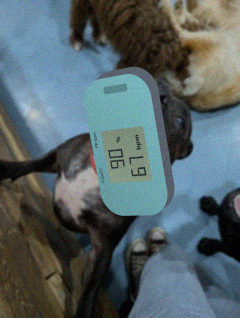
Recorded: 90 %
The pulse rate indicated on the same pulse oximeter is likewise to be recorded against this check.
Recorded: 67 bpm
